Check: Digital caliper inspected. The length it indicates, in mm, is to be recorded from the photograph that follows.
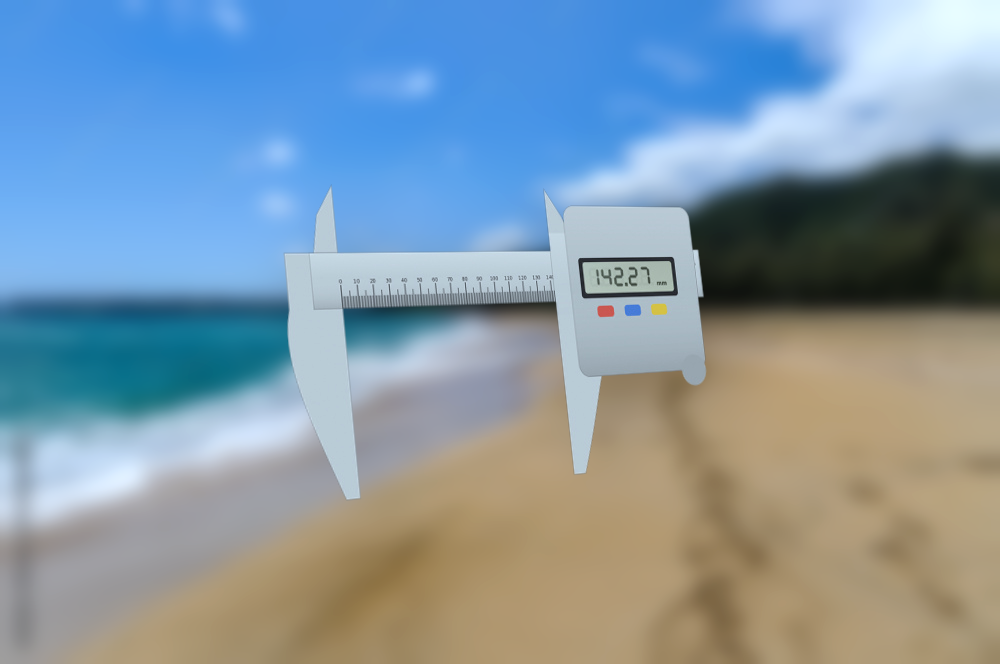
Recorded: 142.27 mm
